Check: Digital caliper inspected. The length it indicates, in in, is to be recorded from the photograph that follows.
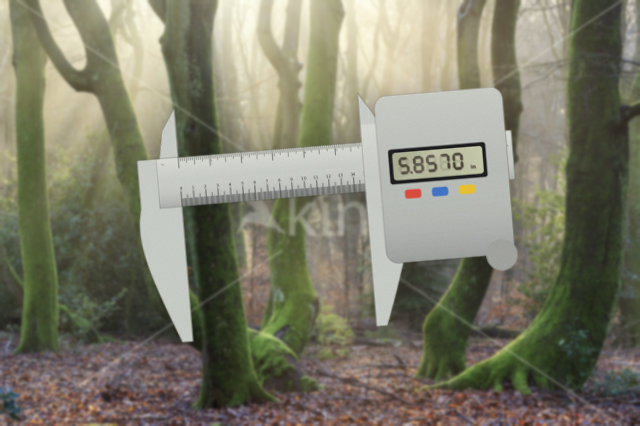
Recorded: 5.8570 in
